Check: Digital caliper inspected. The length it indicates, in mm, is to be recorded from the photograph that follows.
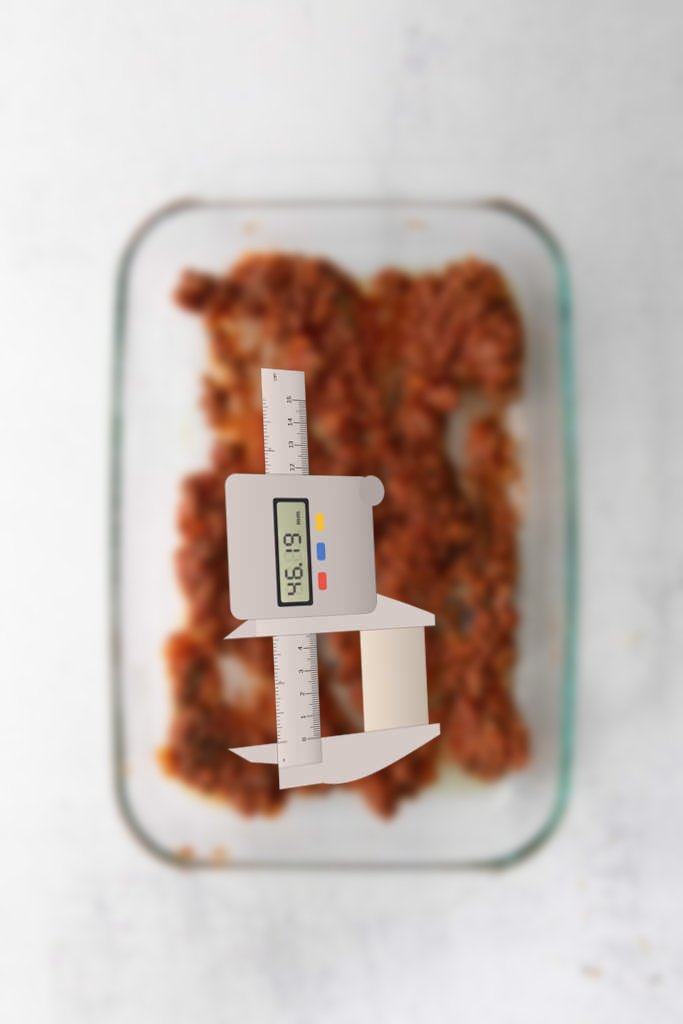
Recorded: 46.19 mm
